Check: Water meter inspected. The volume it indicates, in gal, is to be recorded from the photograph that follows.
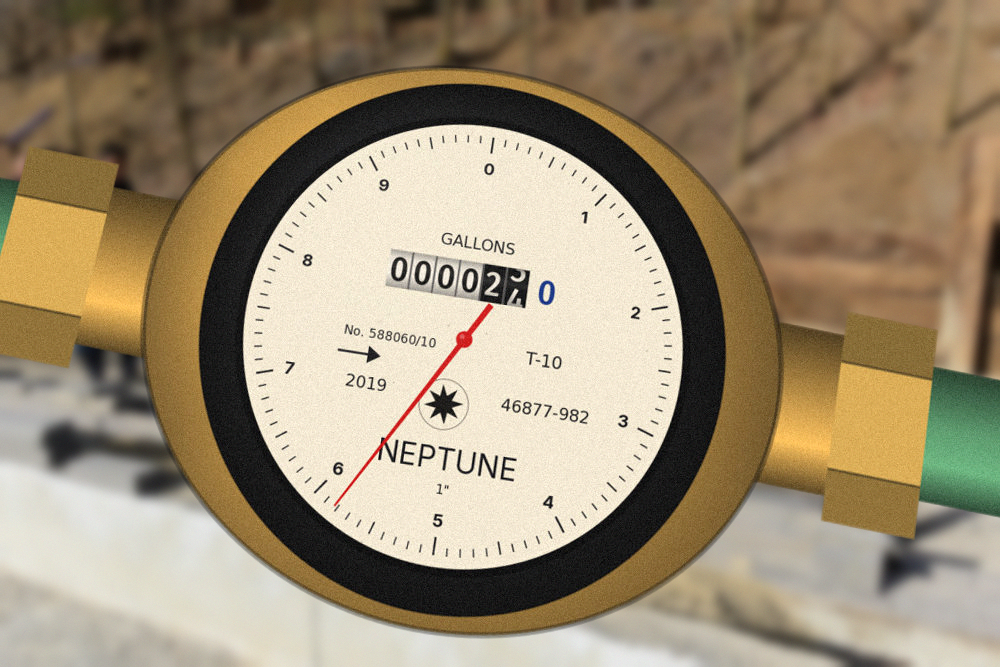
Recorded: 235.8 gal
